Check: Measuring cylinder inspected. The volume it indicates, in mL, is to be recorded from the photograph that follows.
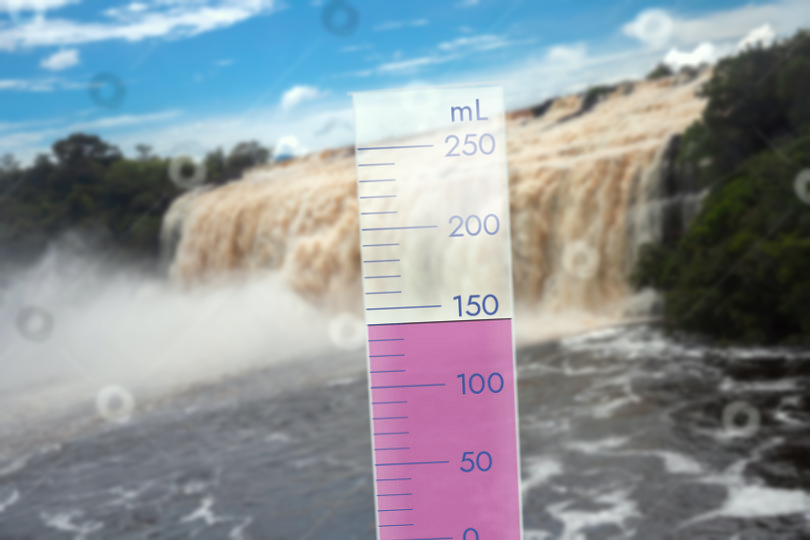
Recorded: 140 mL
